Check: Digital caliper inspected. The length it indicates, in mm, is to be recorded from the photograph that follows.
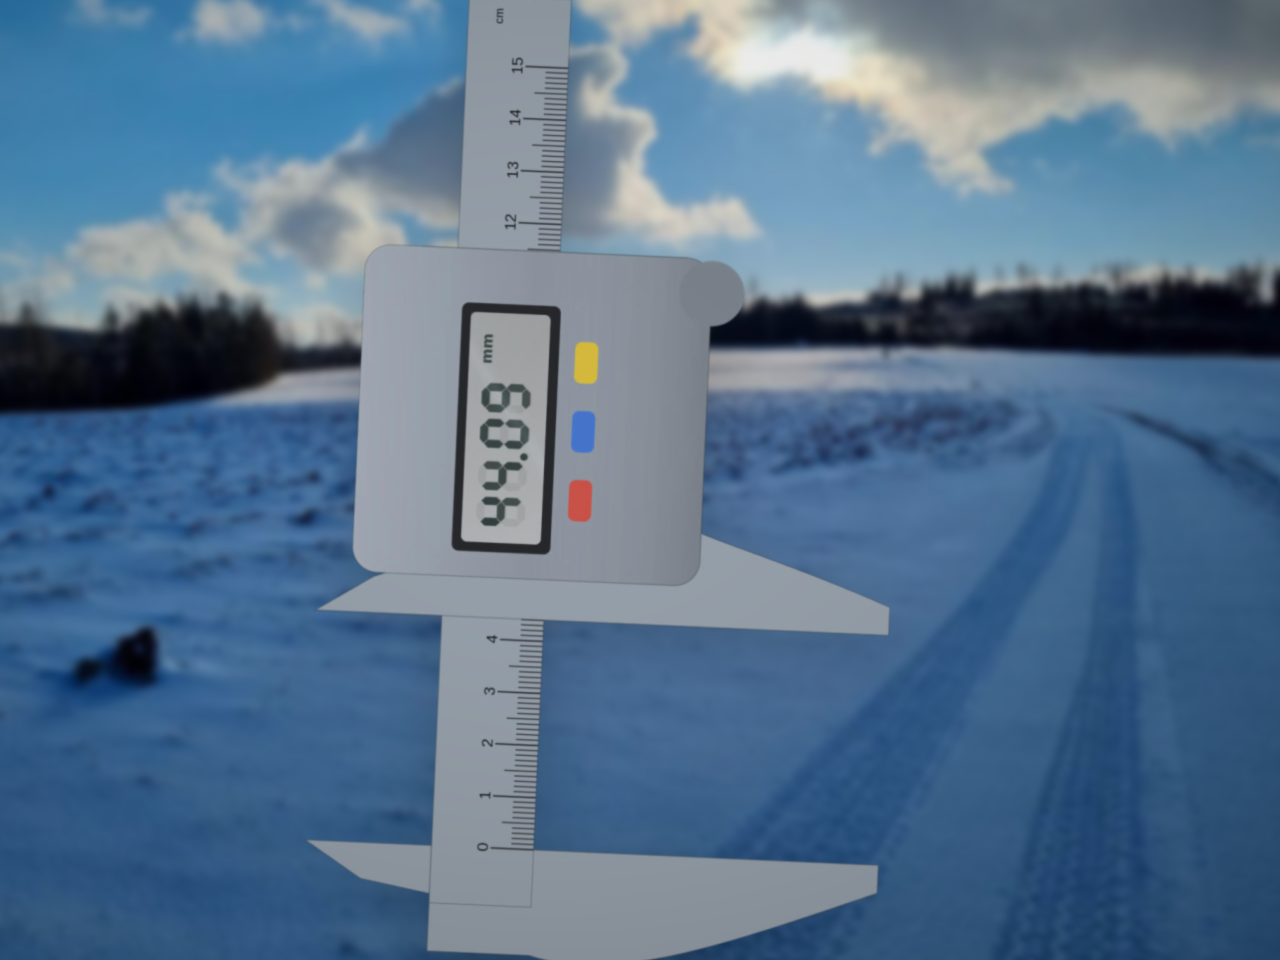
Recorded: 44.09 mm
